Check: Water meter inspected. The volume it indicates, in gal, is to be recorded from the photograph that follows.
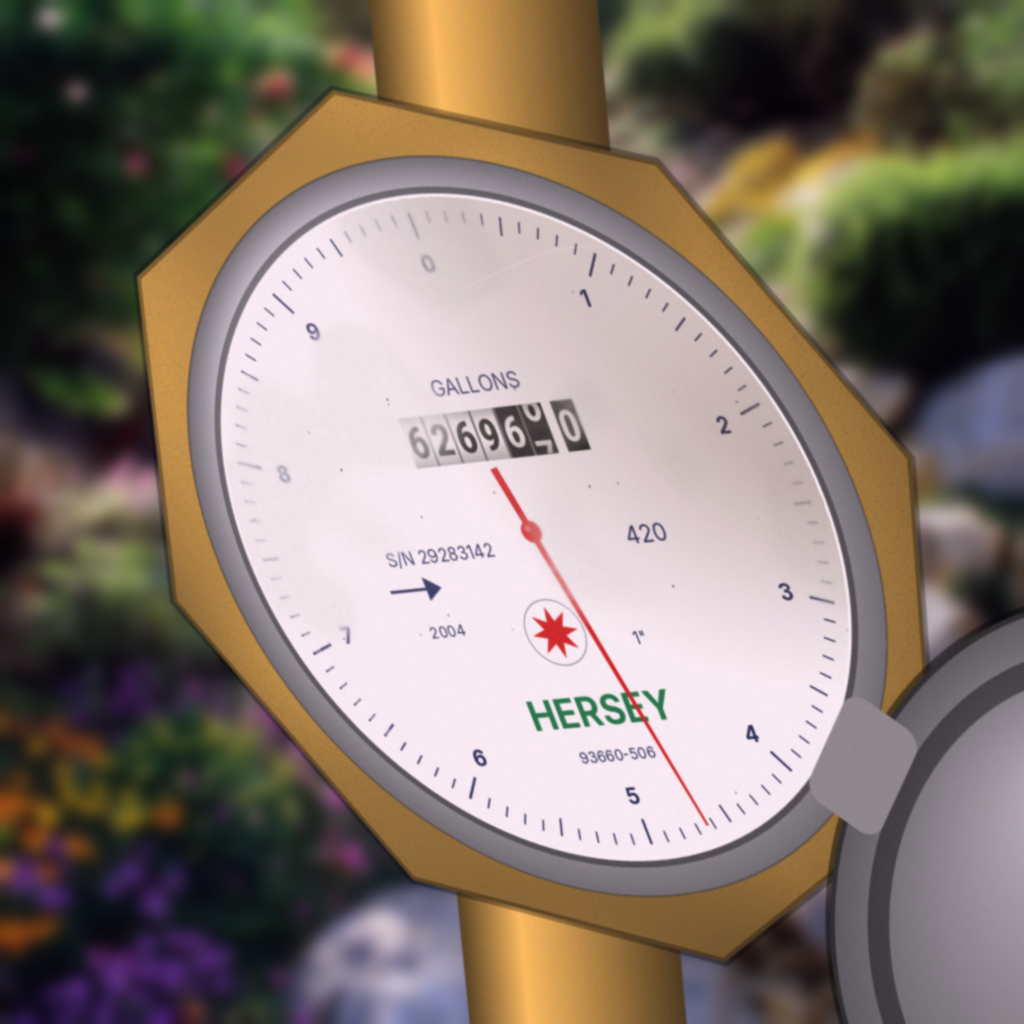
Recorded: 6269664.6 gal
